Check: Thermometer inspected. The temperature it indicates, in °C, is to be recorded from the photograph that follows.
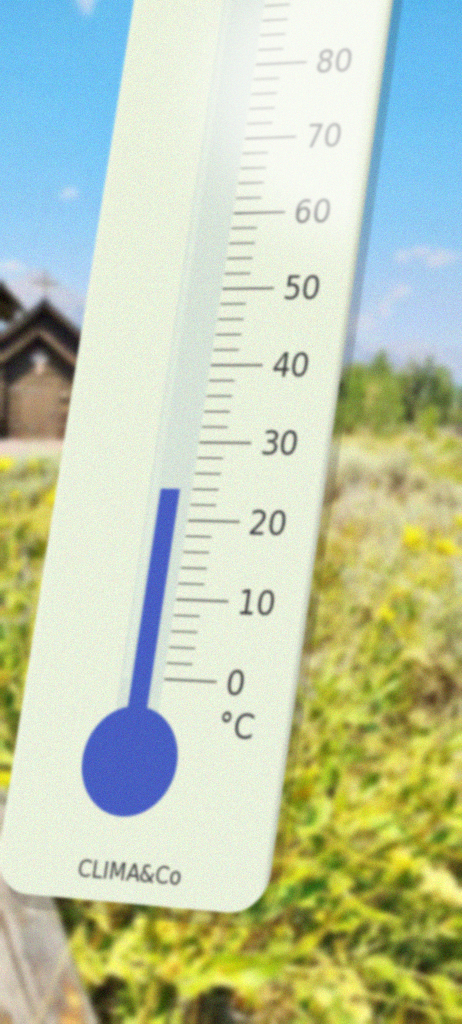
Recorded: 24 °C
